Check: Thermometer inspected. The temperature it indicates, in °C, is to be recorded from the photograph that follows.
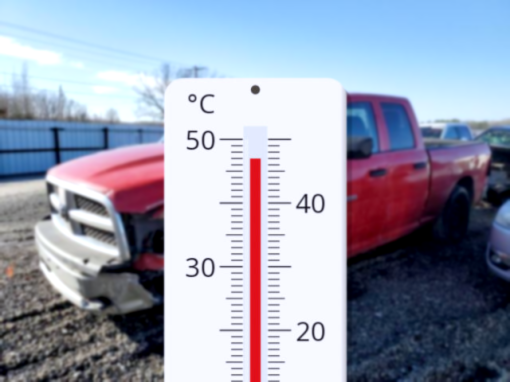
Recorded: 47 °C
